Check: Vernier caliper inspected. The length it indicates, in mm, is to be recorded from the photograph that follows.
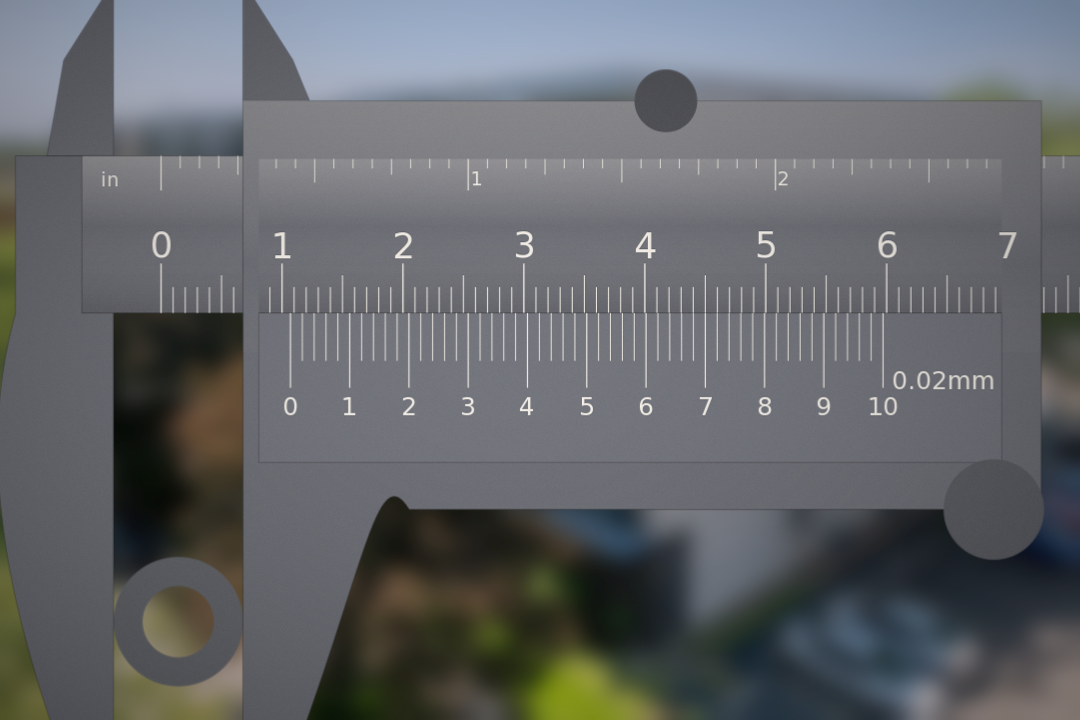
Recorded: 10.7 mm
